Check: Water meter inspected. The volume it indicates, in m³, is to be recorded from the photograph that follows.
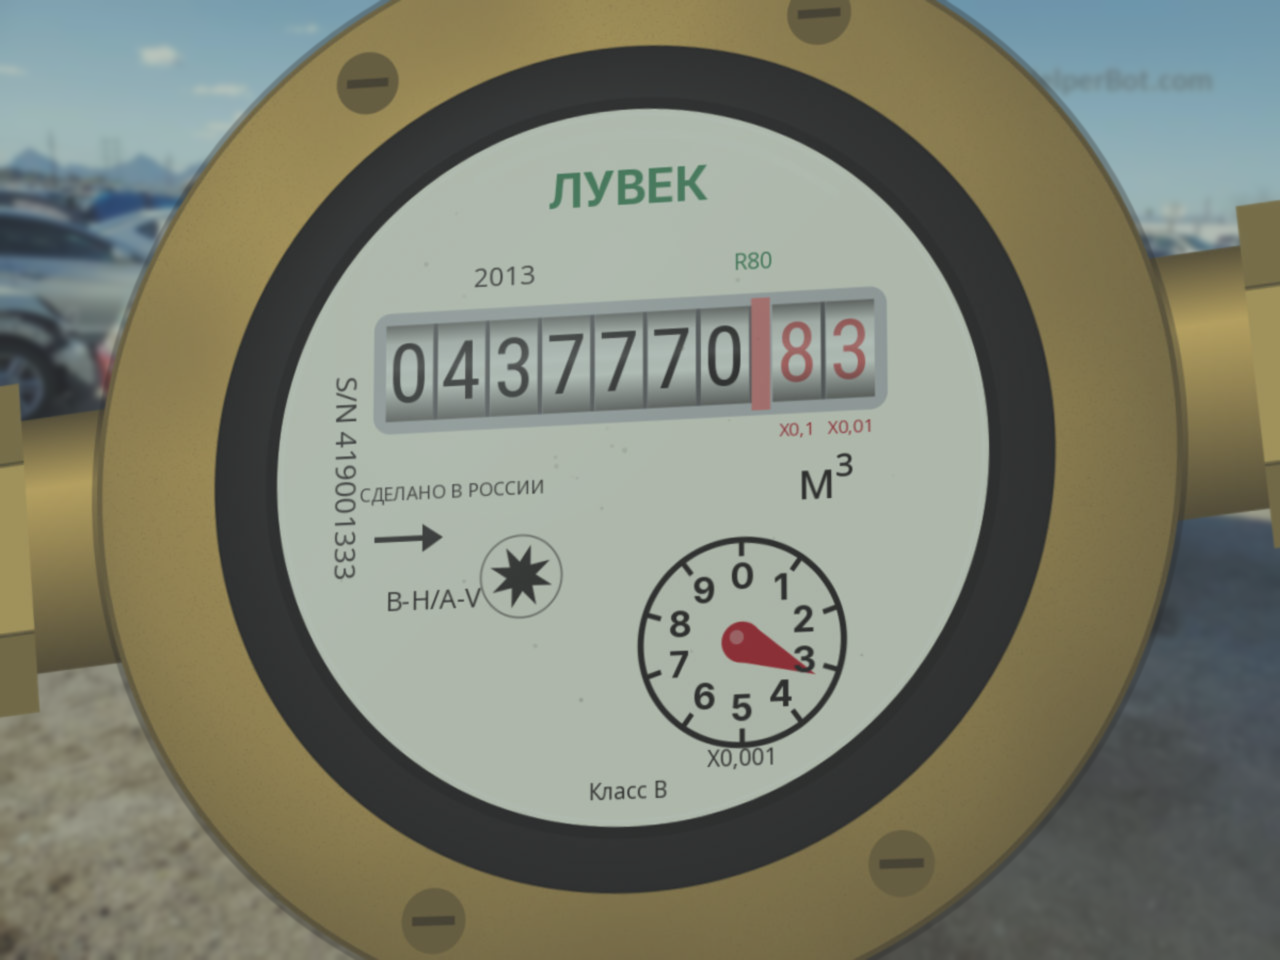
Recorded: 437770.833 m³
